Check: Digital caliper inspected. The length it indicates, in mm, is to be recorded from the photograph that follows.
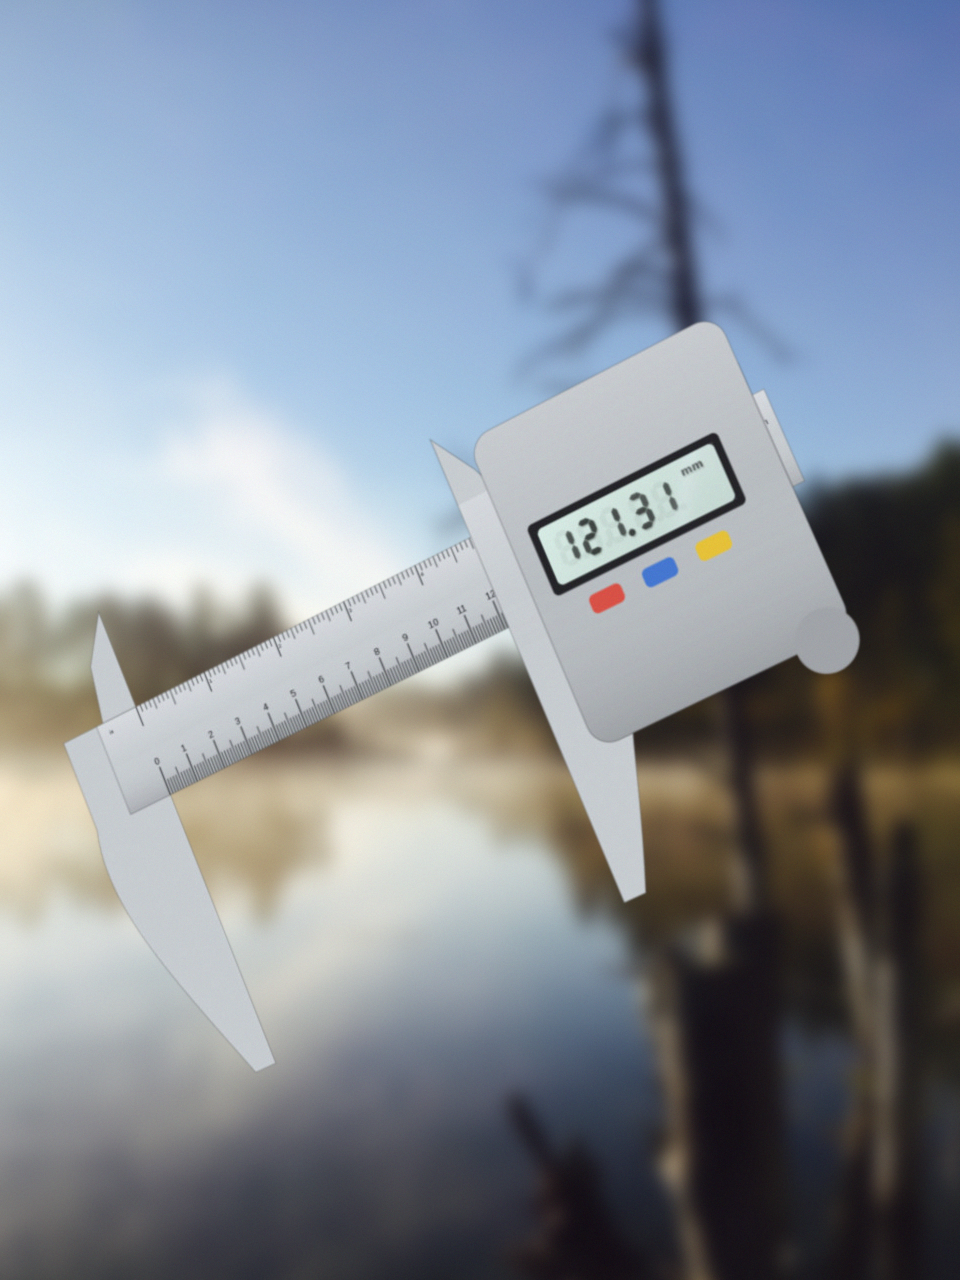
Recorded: 121.31 mm
